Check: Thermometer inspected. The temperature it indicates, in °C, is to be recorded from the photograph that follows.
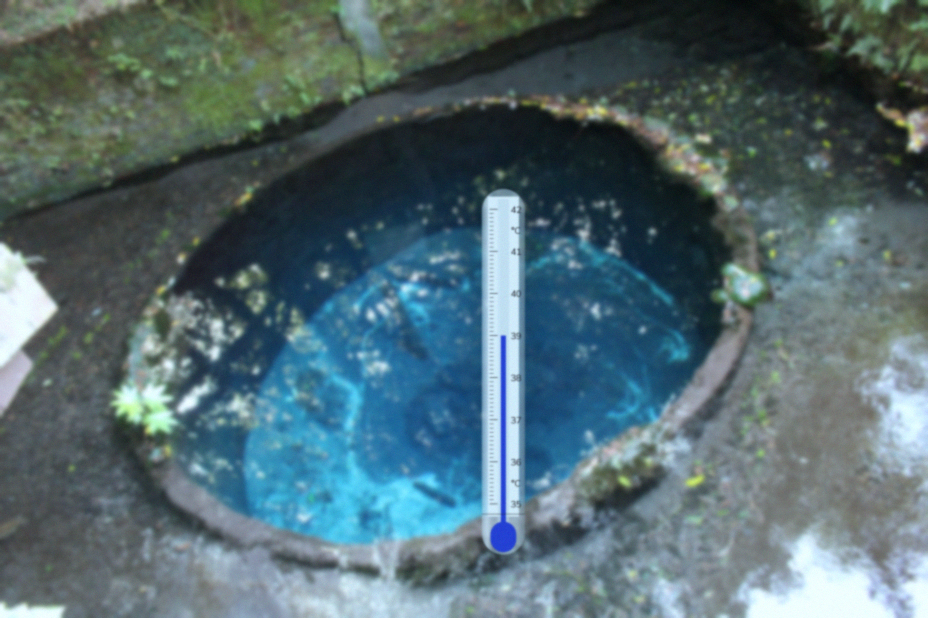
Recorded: 39 °C
